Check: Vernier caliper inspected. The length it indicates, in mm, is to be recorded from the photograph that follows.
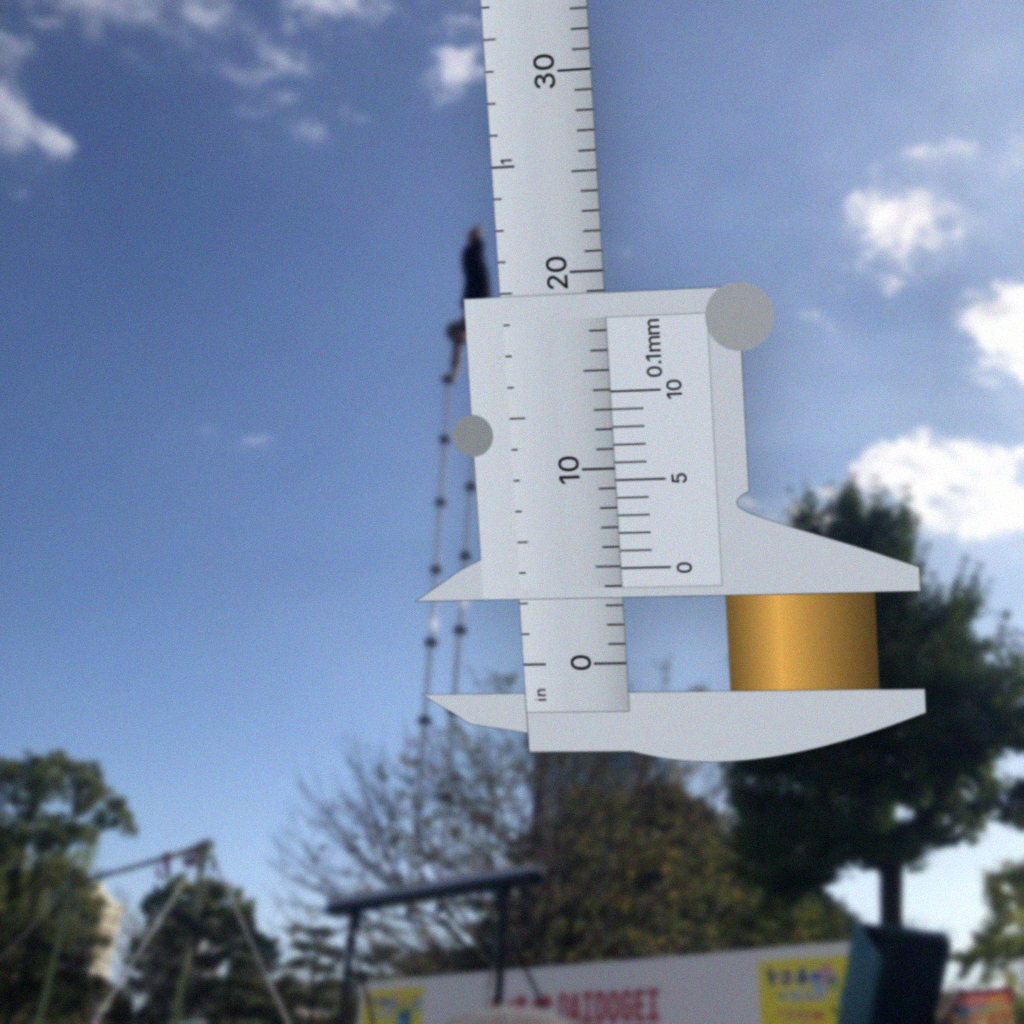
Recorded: 4.9 mm
